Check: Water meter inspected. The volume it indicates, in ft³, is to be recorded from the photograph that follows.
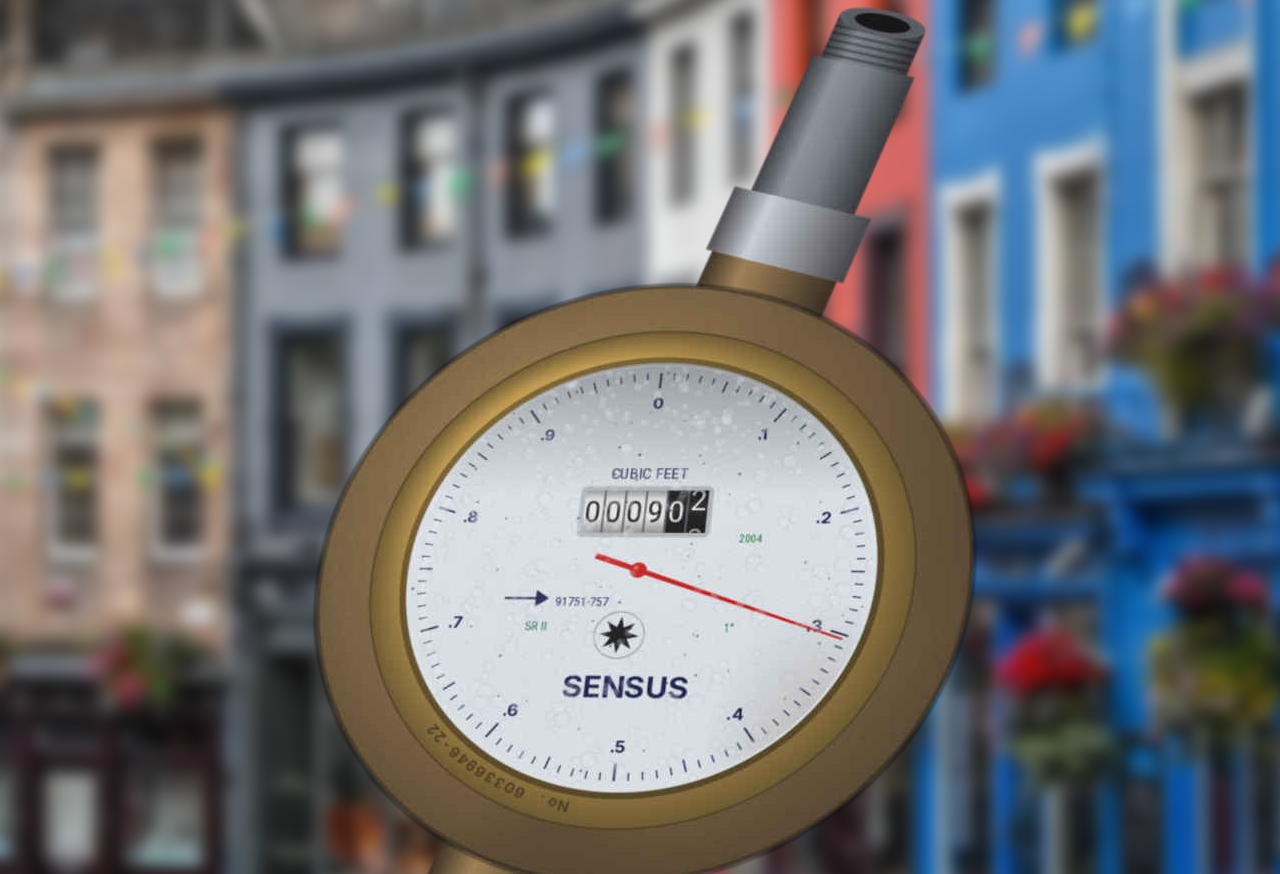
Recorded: 902.30 ft³
